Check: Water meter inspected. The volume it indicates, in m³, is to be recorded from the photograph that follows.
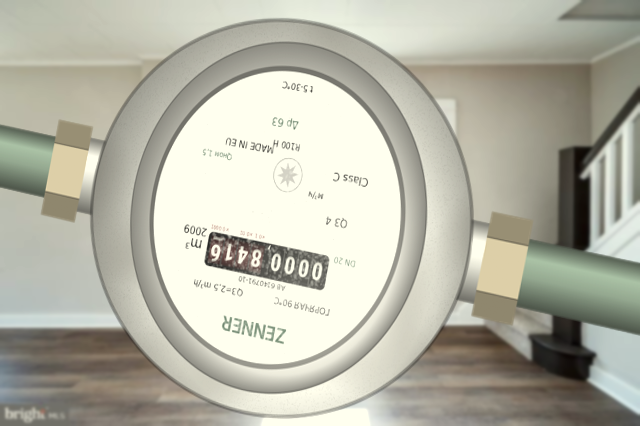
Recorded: 0.8416 m³
